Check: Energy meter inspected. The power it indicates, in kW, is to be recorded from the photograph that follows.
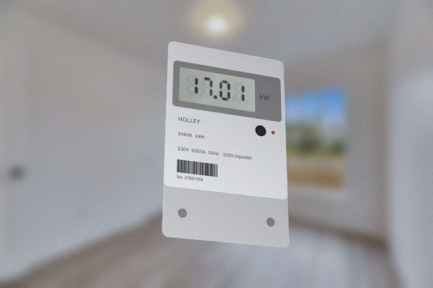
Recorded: 17.01 kW
